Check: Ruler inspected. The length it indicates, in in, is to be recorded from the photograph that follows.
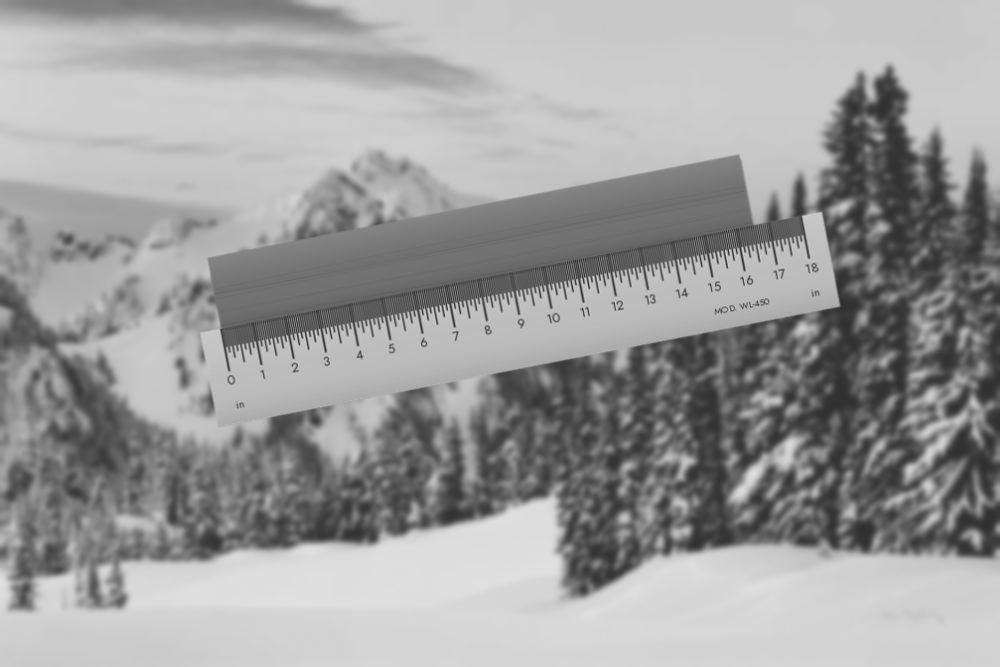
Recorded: 16.5 in
